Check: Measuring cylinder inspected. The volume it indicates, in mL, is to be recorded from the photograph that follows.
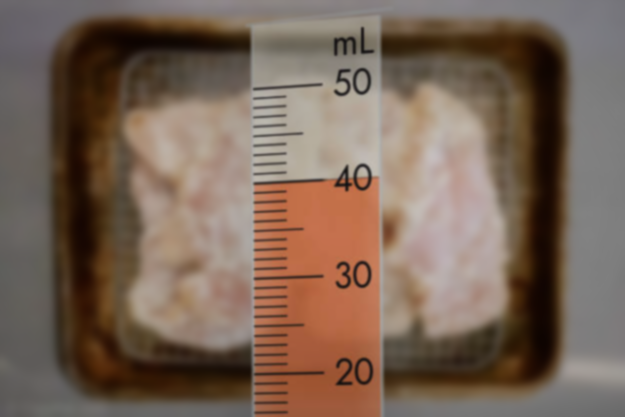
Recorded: 40 mL
